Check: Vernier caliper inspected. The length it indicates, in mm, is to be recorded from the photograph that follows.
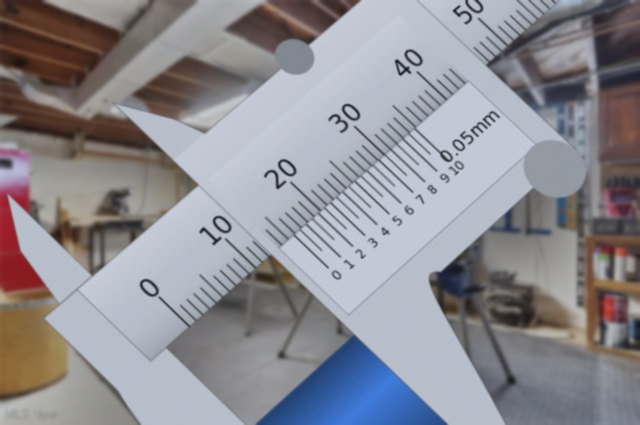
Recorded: 15.8 mm
